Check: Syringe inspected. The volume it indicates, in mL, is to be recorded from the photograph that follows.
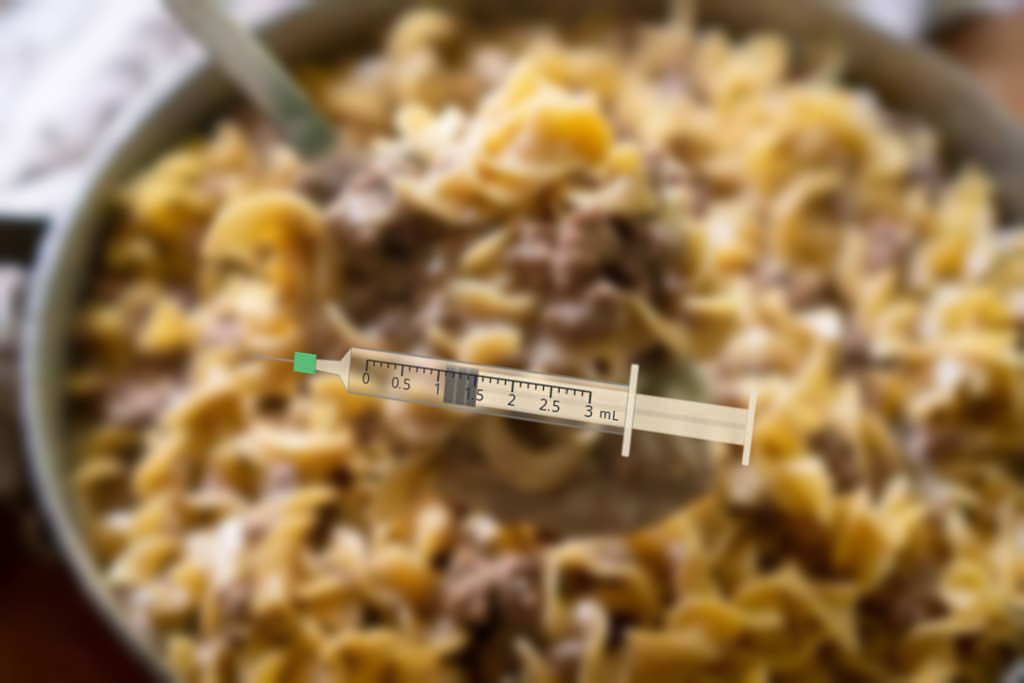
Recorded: 1.1 mL
